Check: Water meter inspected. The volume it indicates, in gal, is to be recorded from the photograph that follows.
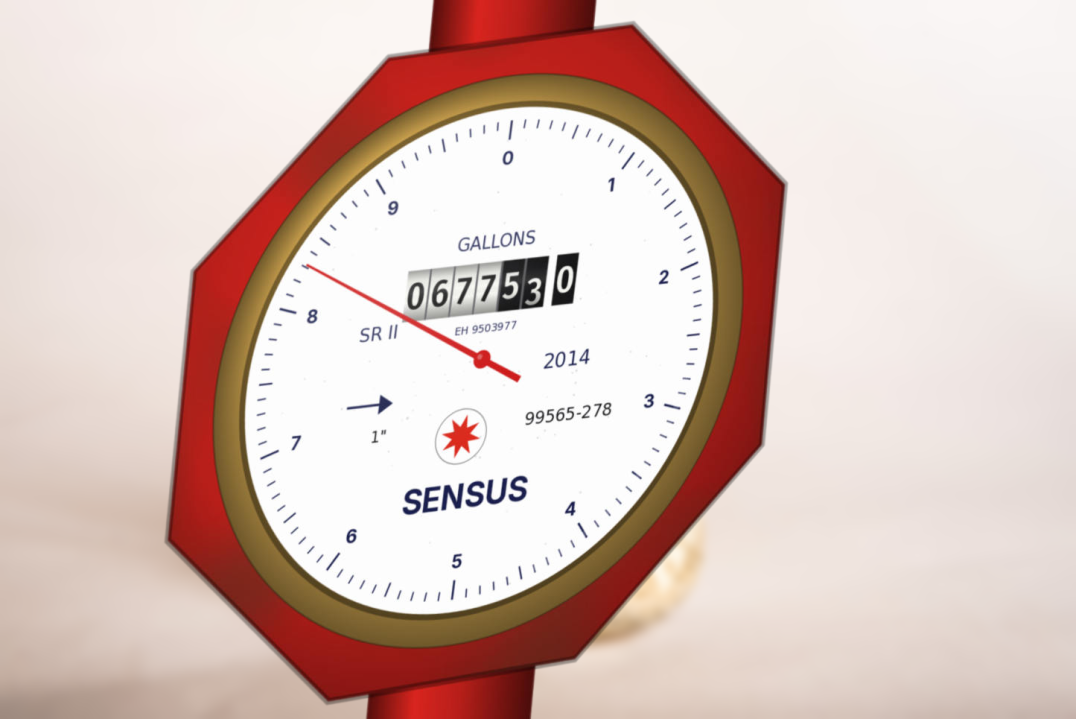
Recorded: 677528.3 gal
